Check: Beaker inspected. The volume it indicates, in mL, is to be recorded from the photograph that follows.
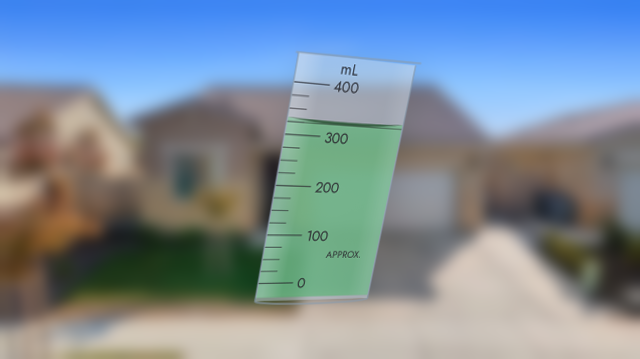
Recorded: 325 mL
